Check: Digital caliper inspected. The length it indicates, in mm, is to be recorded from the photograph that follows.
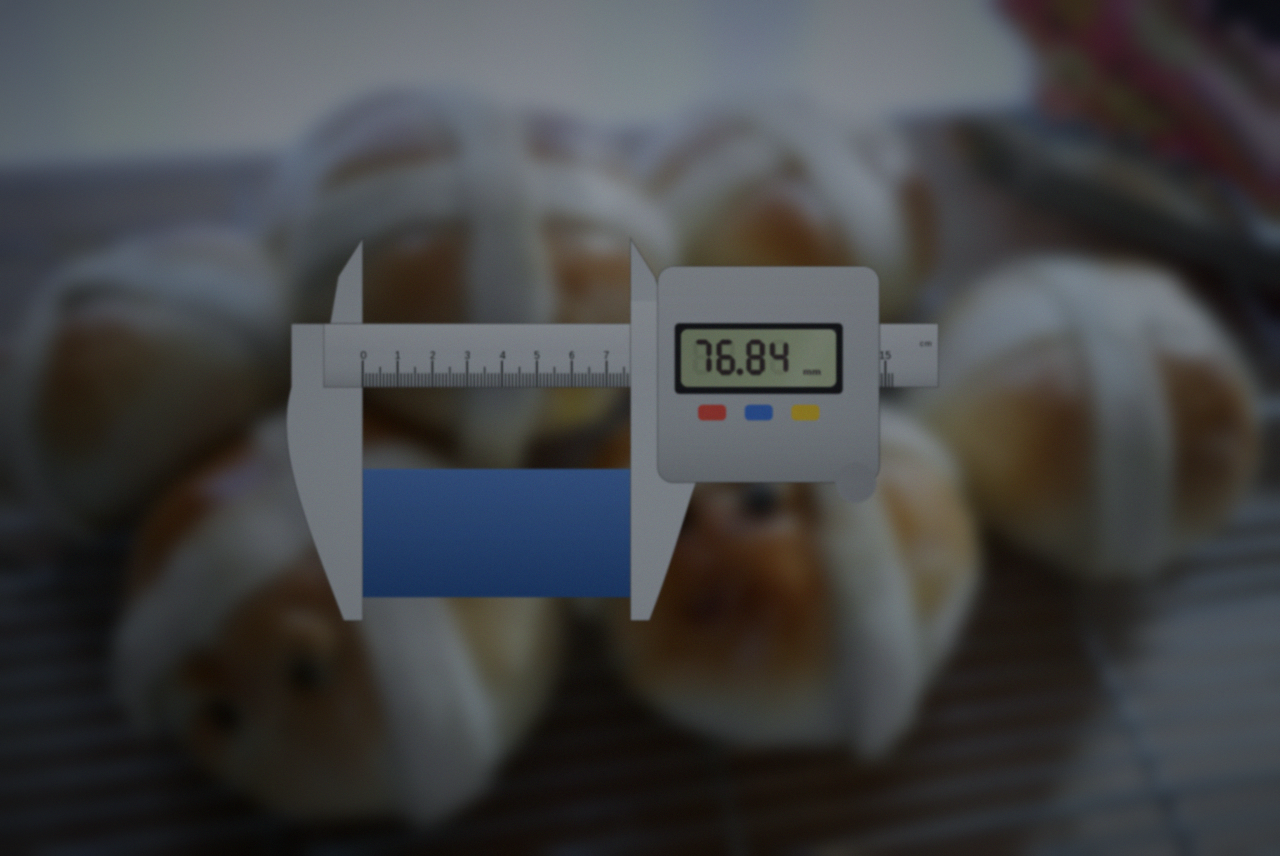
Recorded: 76.84 mm
